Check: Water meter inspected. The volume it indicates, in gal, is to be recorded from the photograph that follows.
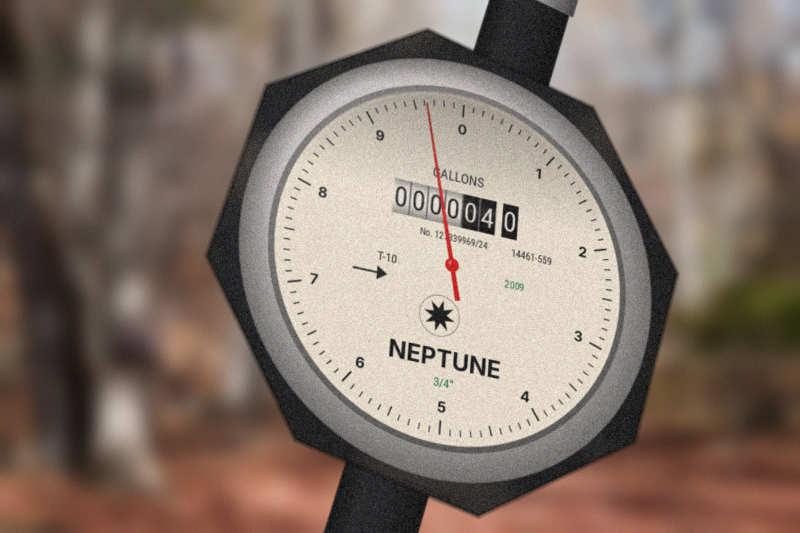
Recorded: 39.6 gal
